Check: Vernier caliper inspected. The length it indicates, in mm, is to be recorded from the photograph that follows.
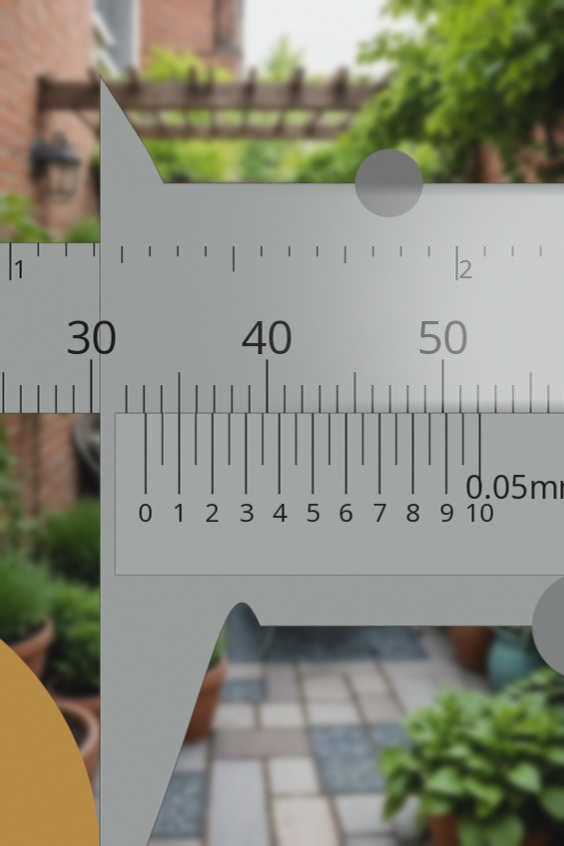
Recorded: 33.1 mm
